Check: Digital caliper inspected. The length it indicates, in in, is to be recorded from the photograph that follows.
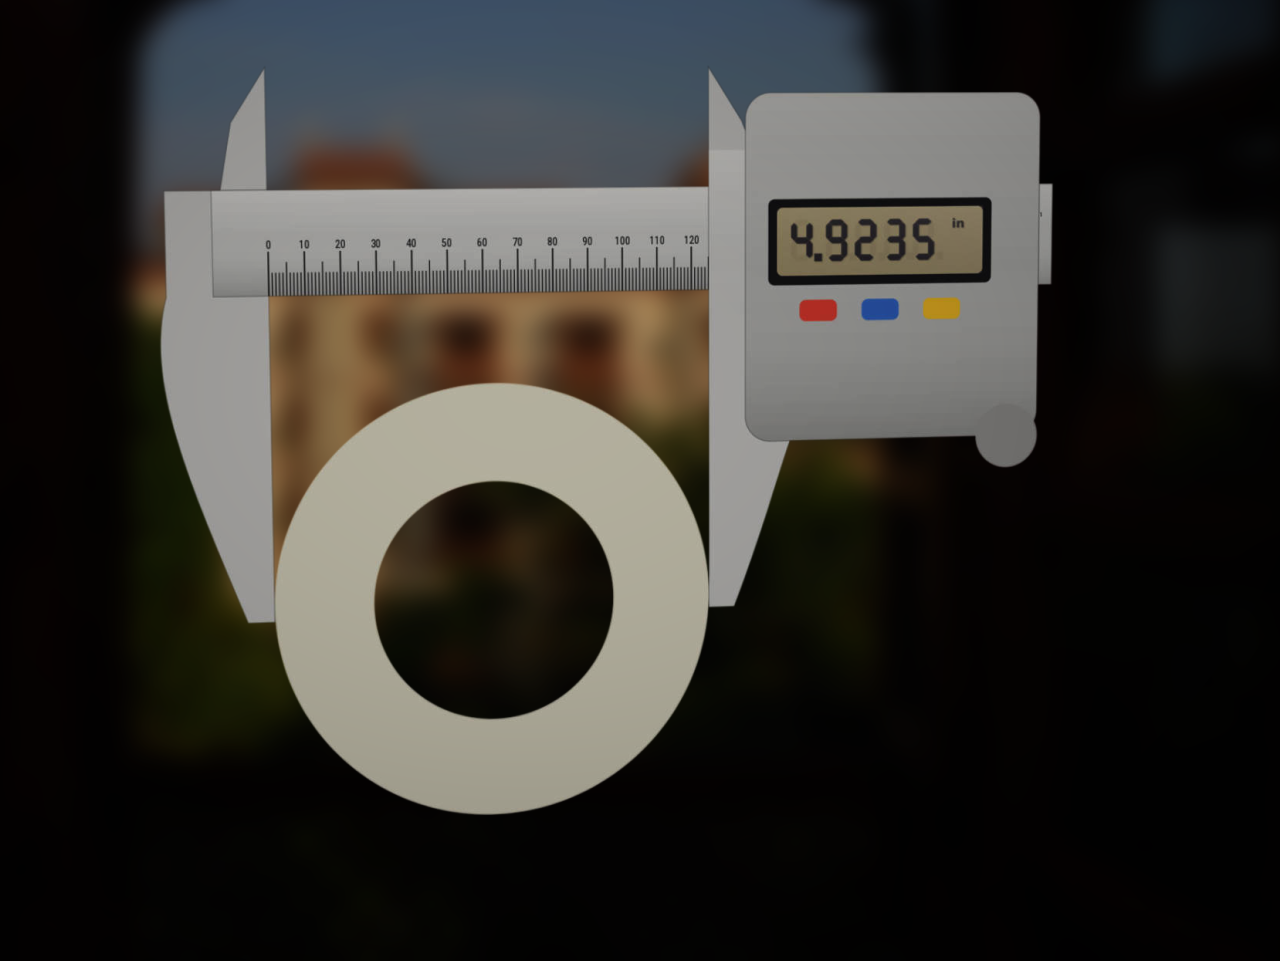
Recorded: 4.9235 in
